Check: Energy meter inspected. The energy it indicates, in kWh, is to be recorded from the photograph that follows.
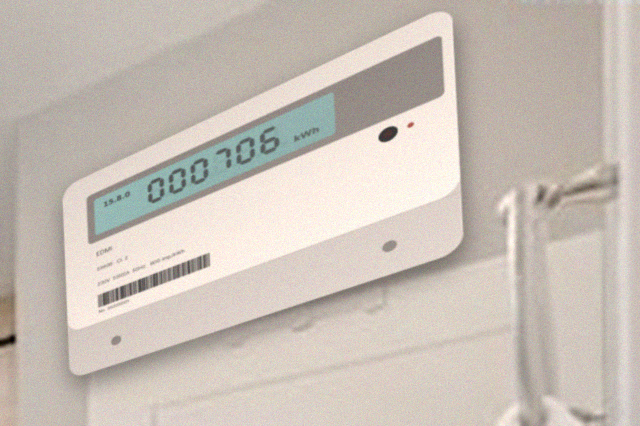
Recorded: 706 kWh
